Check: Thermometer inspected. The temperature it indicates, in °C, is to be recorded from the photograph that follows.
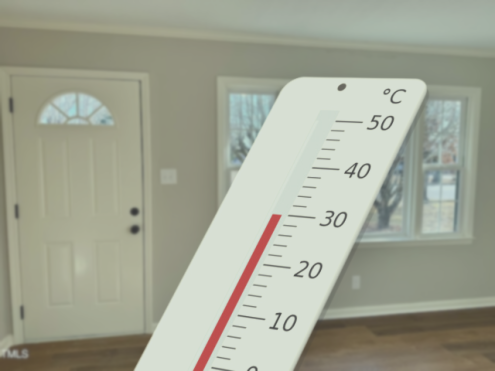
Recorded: 30 °C
